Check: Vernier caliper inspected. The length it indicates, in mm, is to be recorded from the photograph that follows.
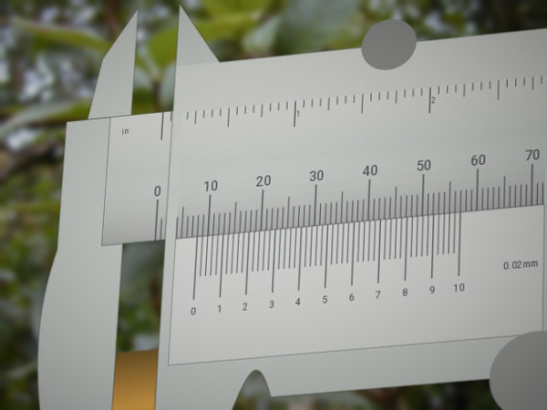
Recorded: 8.0 mm
